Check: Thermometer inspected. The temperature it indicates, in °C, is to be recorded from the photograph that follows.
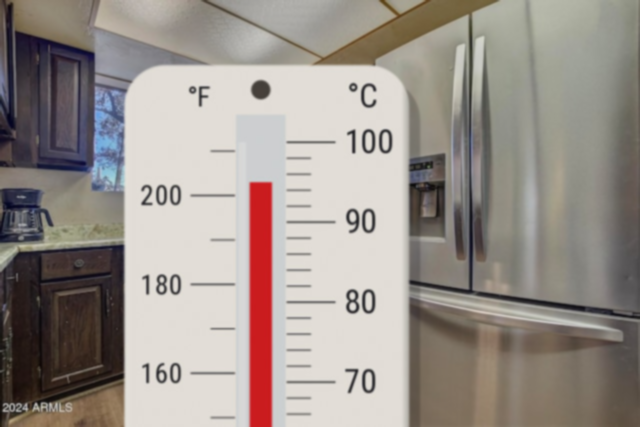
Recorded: 95 °C
